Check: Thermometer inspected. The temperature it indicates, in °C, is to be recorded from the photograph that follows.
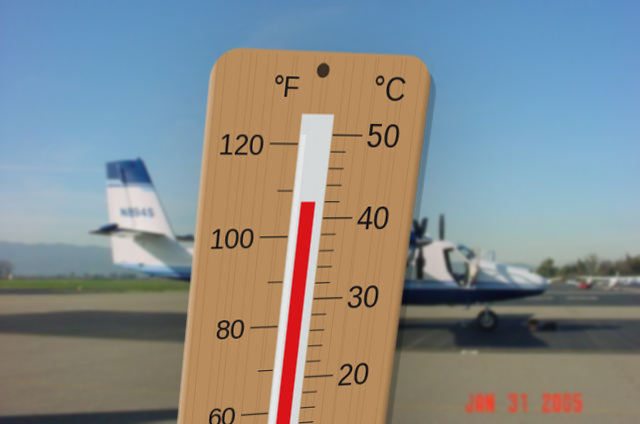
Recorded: 42 °C
